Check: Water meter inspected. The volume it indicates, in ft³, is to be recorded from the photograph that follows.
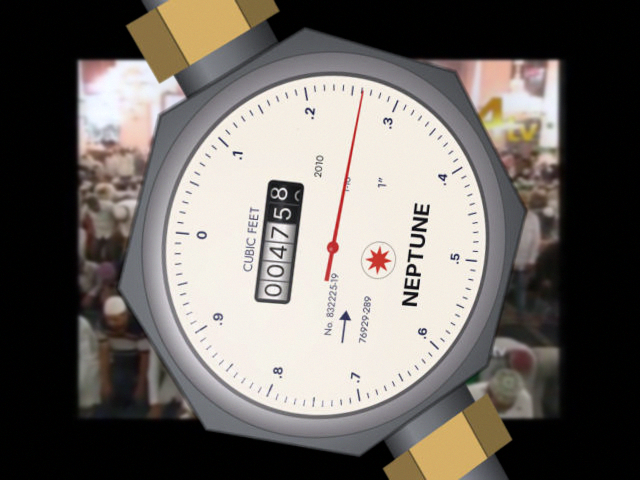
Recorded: 4758.26 ft³
